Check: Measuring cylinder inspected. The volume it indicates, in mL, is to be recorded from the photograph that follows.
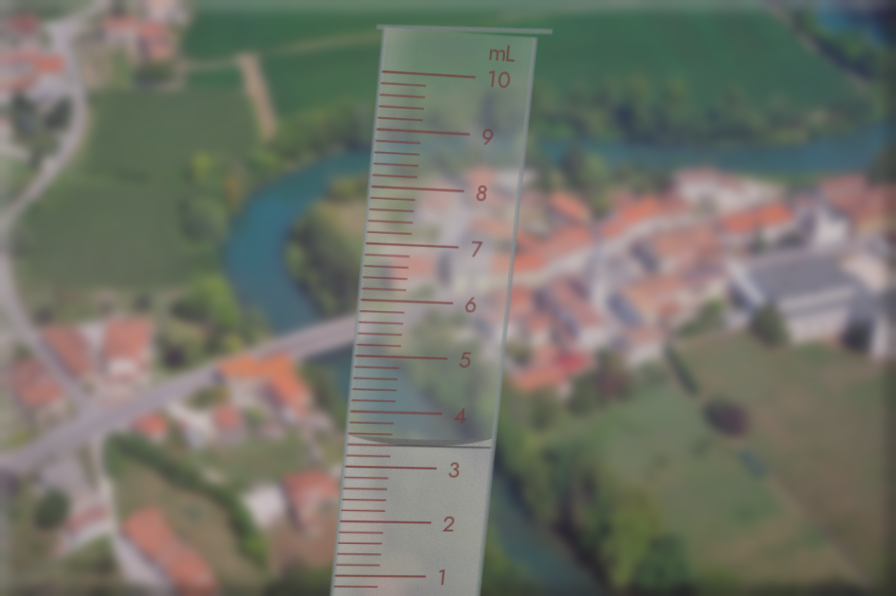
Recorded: 3.4 mL
